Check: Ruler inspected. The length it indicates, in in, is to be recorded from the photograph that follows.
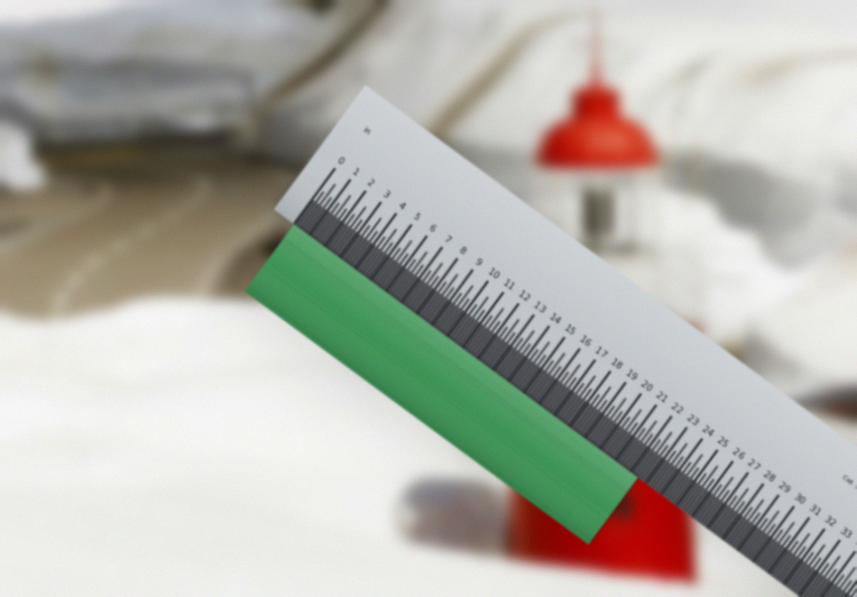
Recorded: 22.5 in
